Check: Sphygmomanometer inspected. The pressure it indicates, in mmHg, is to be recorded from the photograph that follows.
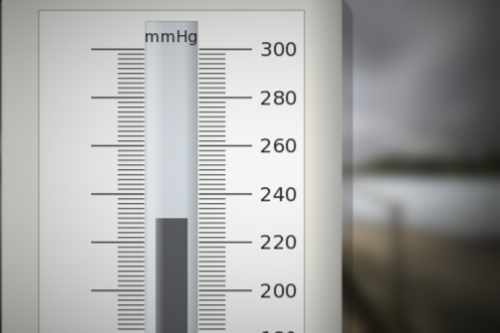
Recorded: 230 mmHg
